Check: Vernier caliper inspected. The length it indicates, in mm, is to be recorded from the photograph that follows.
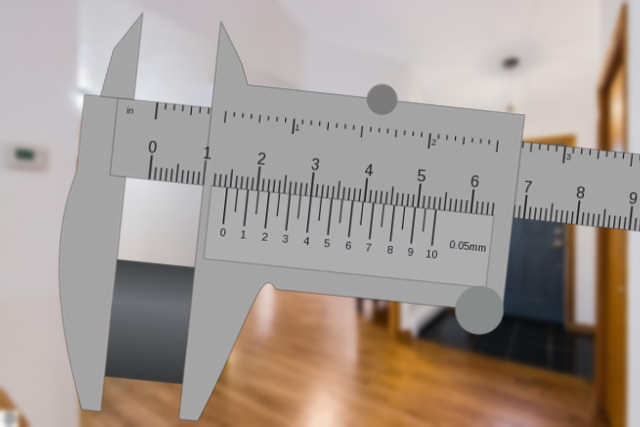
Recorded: 14.4 mm
